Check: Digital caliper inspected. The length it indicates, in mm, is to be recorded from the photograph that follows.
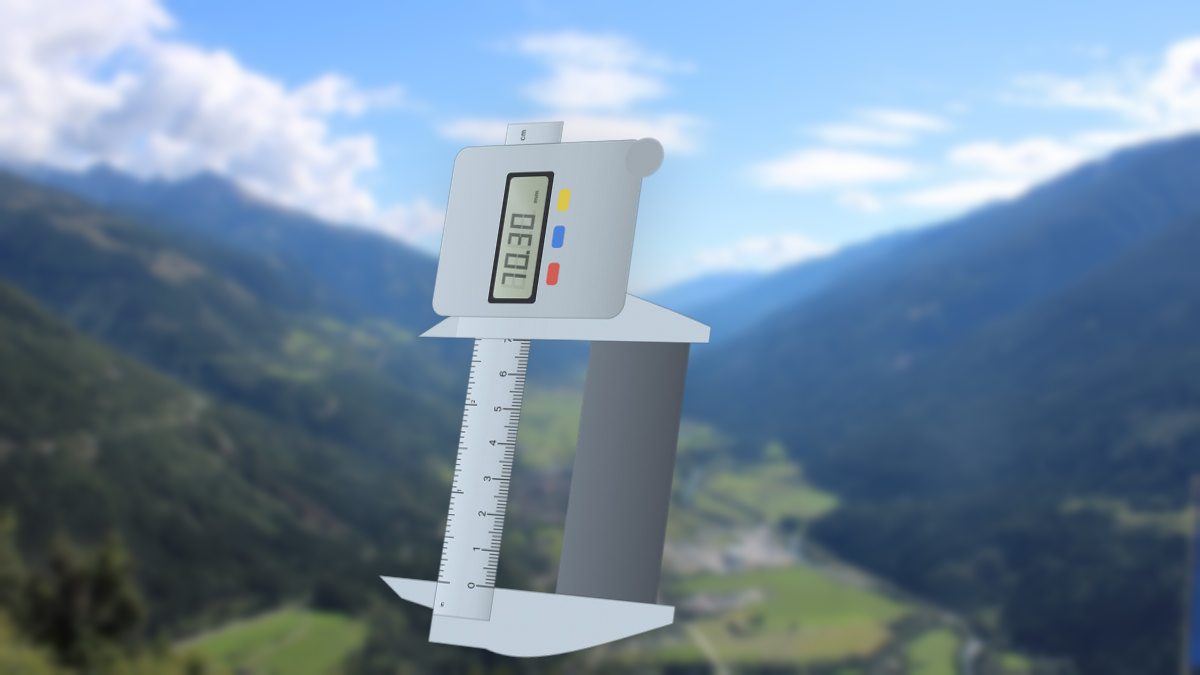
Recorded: 70.30 mm
